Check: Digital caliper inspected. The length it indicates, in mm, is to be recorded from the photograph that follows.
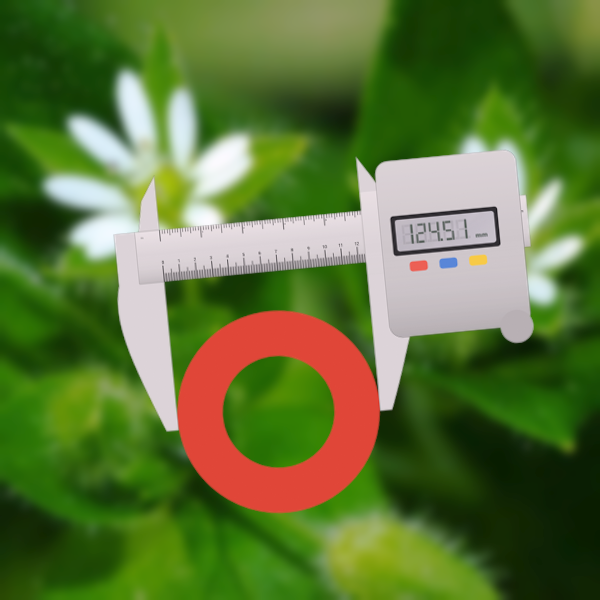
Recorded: 124.51 mm
